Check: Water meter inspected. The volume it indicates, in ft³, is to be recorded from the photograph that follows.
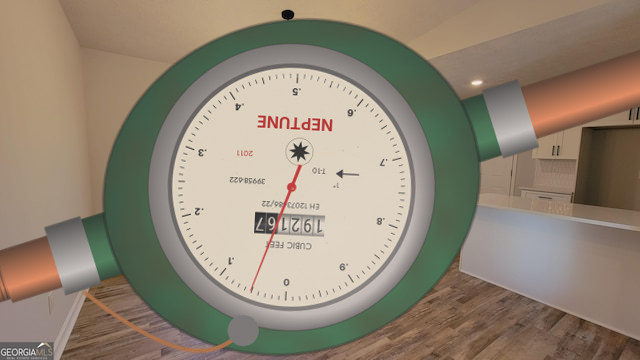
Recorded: 192167.05 ft³
